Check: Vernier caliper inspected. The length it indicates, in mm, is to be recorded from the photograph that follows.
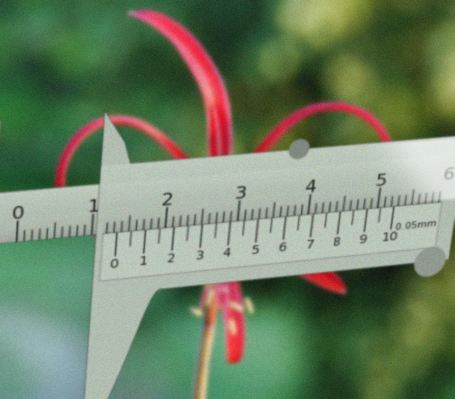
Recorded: 13.4 mm
